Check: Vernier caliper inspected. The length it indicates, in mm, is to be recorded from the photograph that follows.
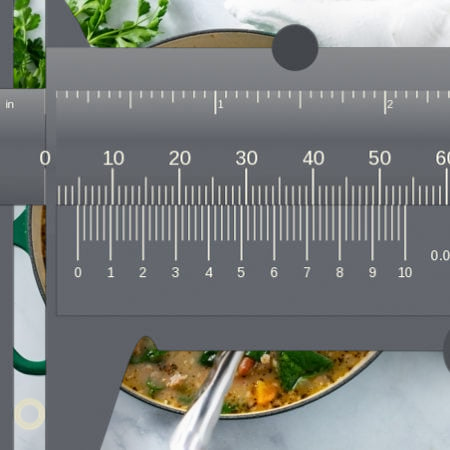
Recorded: 4.8 mm
